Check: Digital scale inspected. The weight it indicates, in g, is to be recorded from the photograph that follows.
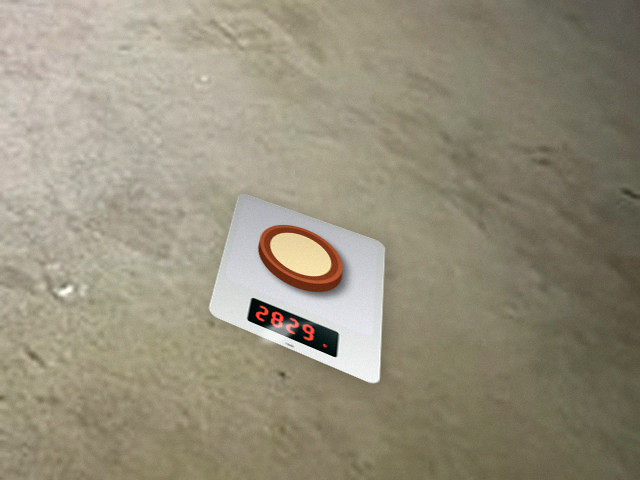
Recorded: 2829 g
